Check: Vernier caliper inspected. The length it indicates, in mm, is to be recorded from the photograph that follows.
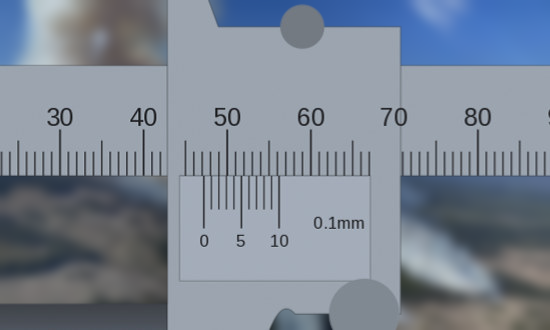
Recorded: 47.2 mm
